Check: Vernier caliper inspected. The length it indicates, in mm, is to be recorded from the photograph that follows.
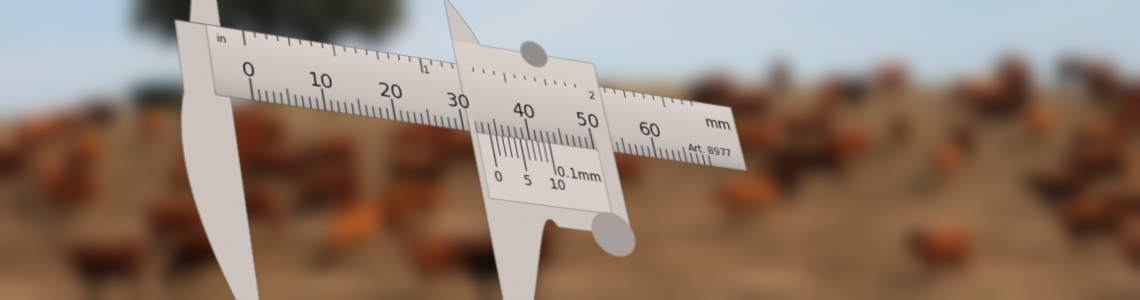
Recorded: 34.0 mm
